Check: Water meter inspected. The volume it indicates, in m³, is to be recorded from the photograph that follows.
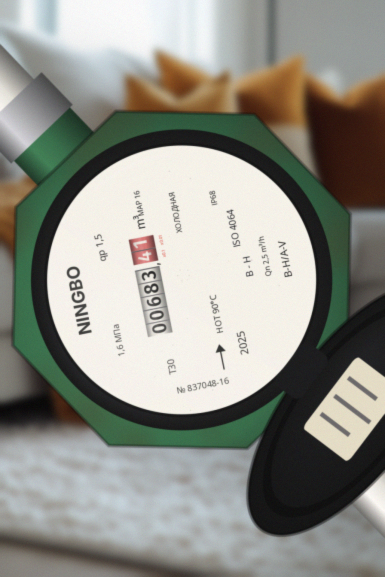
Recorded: 683.41 m³
